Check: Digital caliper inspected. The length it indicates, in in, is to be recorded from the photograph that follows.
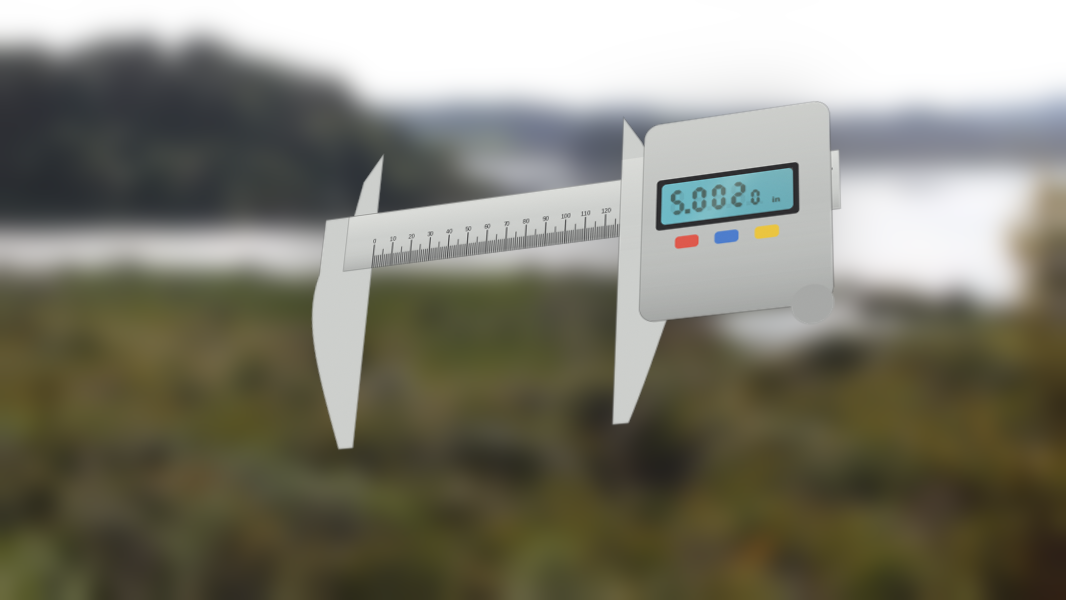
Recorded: 5.0020 in
